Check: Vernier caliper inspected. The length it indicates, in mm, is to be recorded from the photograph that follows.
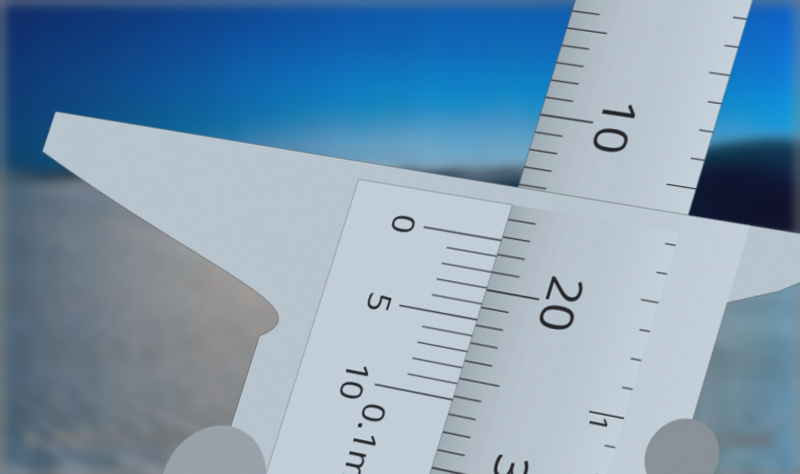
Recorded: 17.2 mm
